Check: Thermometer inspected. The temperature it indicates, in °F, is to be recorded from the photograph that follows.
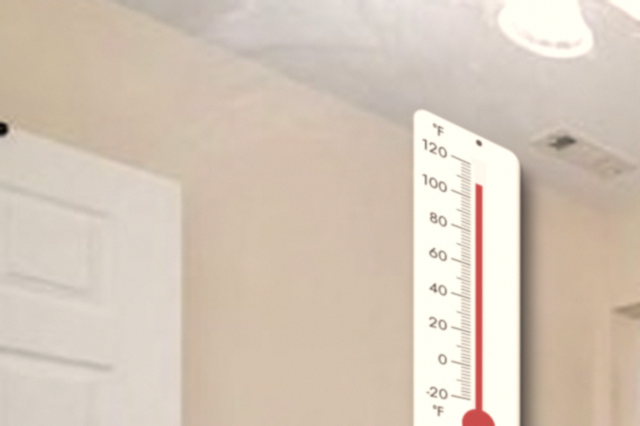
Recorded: 110 °F
